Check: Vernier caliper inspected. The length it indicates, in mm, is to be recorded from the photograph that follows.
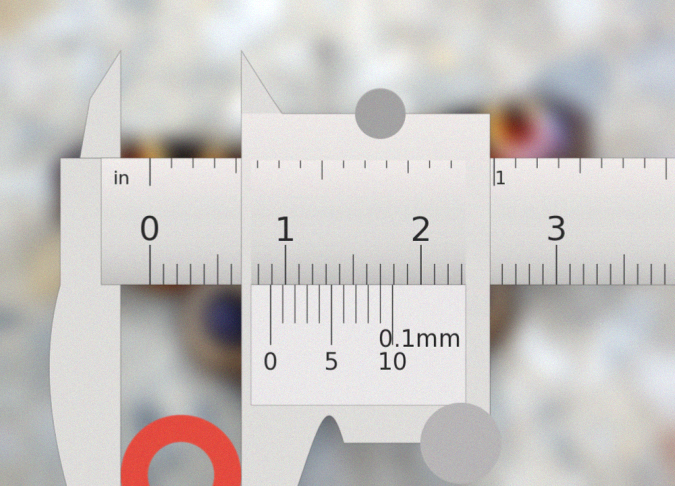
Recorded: 8.9 mm
